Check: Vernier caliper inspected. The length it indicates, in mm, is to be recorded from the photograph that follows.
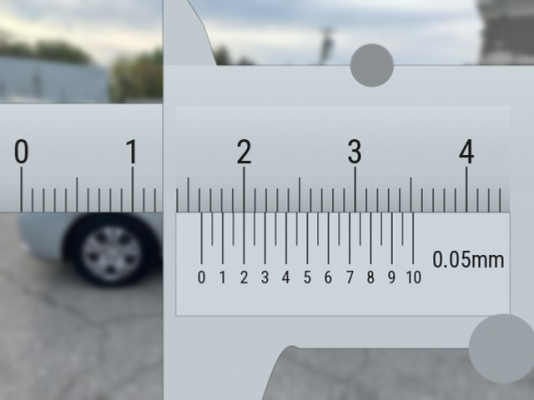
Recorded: 16.2 mm
